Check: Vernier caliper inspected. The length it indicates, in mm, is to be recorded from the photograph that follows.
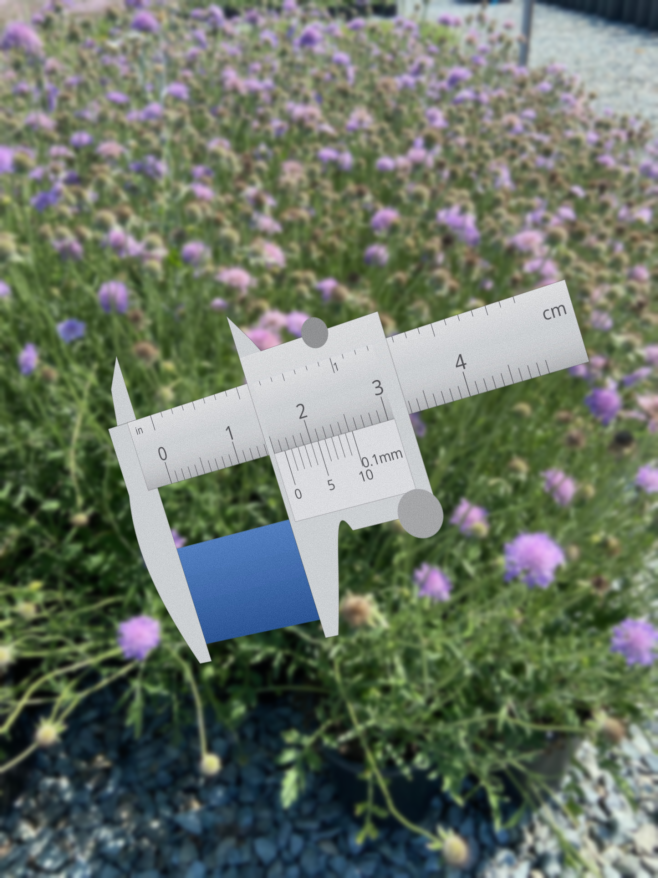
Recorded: 16.4 mm
